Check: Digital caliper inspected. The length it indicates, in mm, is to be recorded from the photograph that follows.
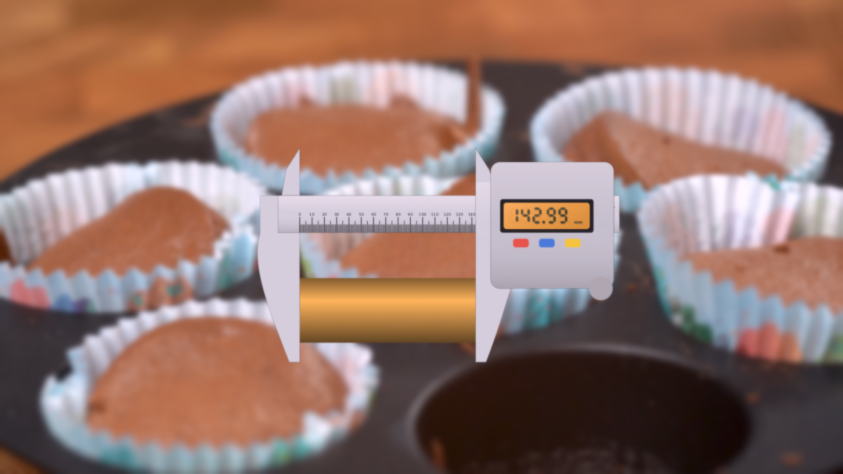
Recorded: 142.99 mm
